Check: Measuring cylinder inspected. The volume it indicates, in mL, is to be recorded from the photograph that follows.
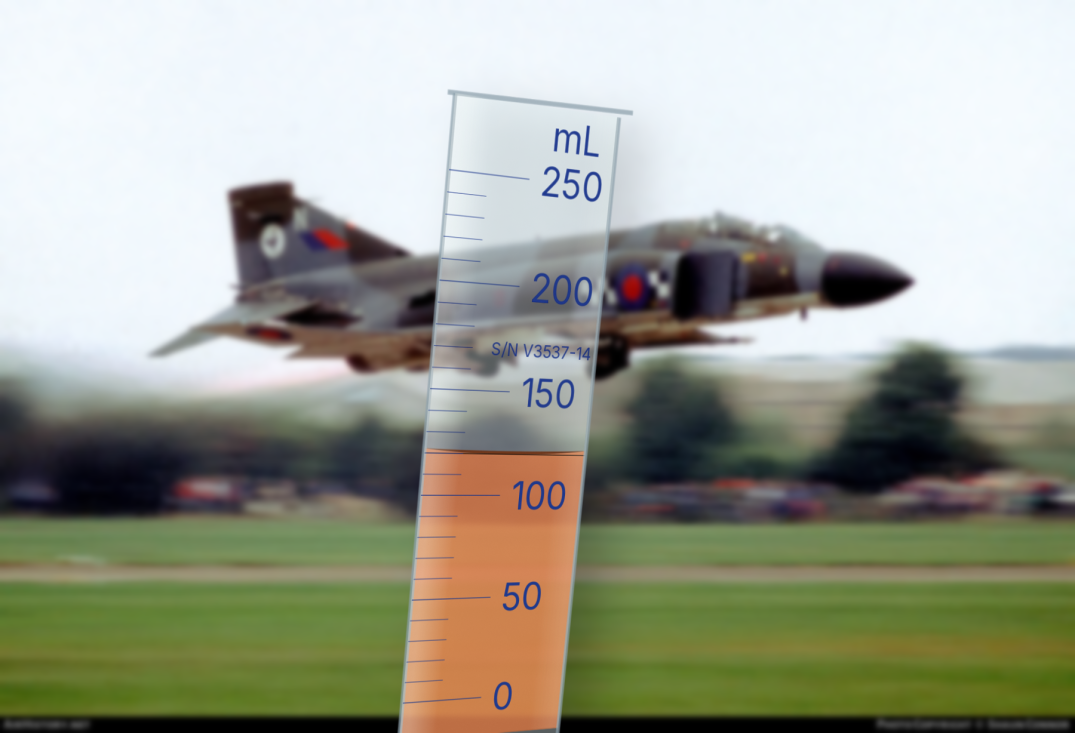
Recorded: 120 mL
